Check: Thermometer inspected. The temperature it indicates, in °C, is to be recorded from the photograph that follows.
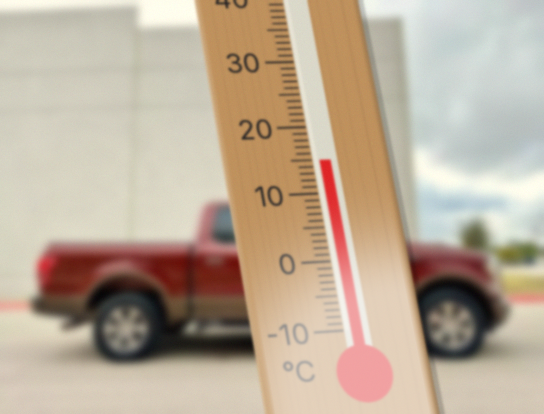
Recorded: 15 °C
